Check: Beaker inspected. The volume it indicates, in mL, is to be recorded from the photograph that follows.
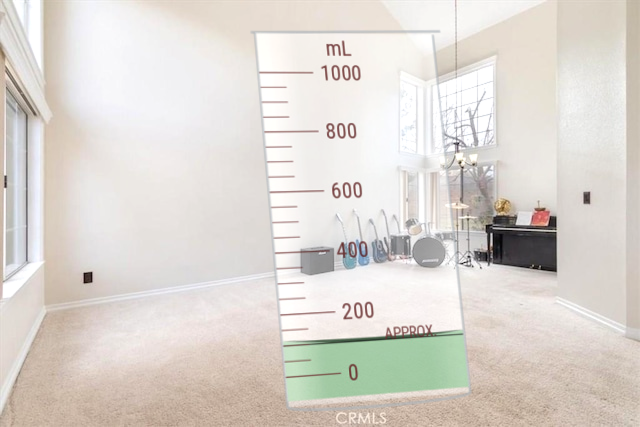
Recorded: 100 mL
